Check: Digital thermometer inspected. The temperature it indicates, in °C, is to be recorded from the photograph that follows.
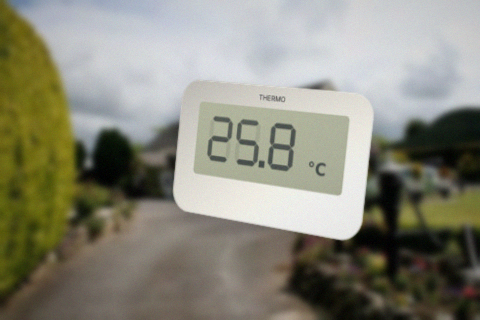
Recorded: 25.8 °C
